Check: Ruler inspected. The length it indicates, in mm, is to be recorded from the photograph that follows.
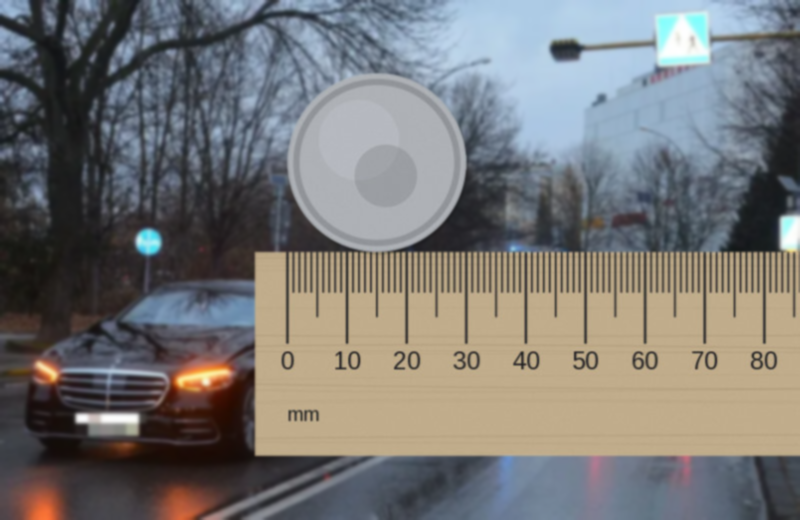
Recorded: 30 mm
